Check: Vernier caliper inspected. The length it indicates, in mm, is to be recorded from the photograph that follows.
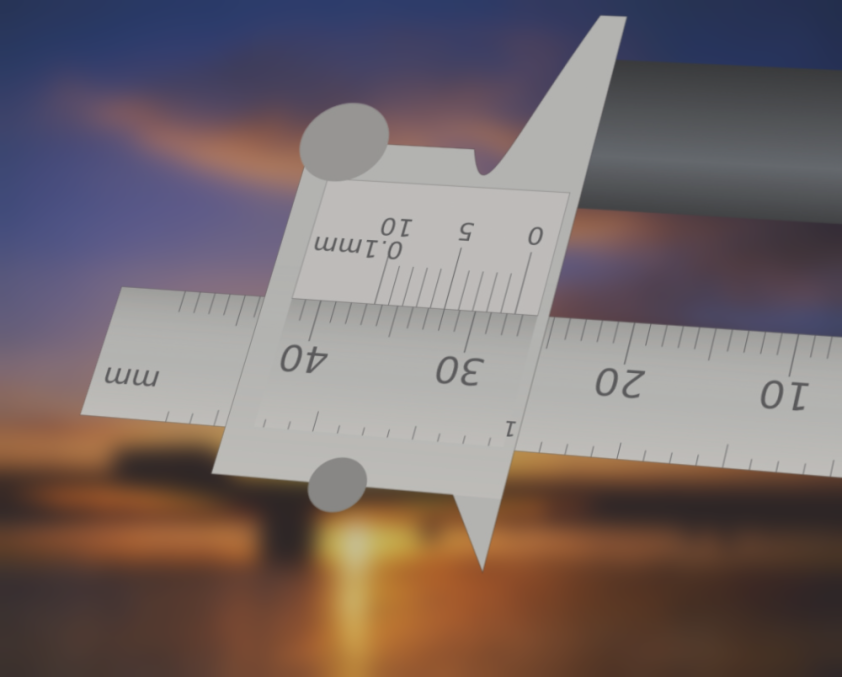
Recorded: 27.5 mm
